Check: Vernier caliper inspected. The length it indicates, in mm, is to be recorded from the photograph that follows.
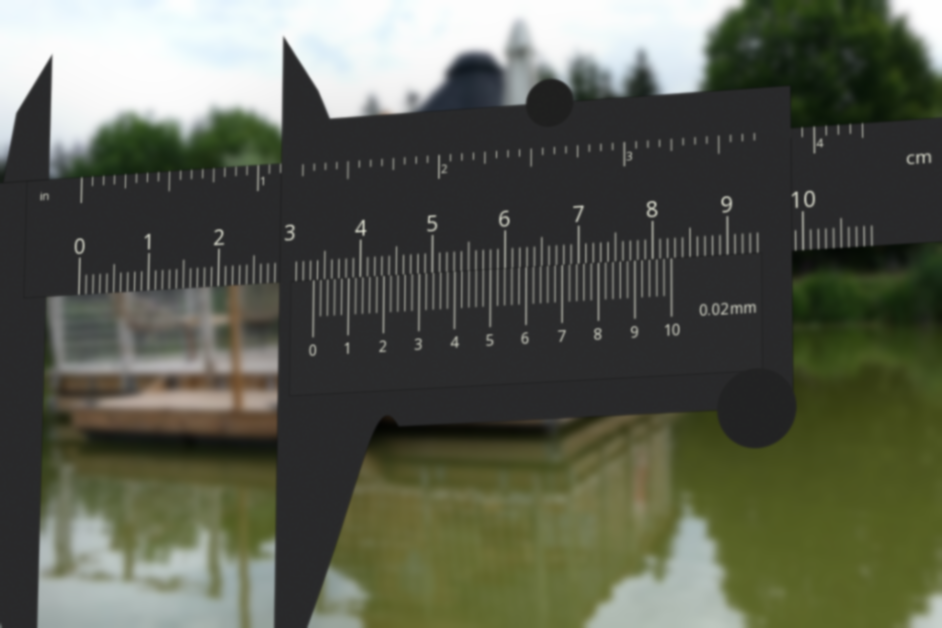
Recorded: 33.5 mm
